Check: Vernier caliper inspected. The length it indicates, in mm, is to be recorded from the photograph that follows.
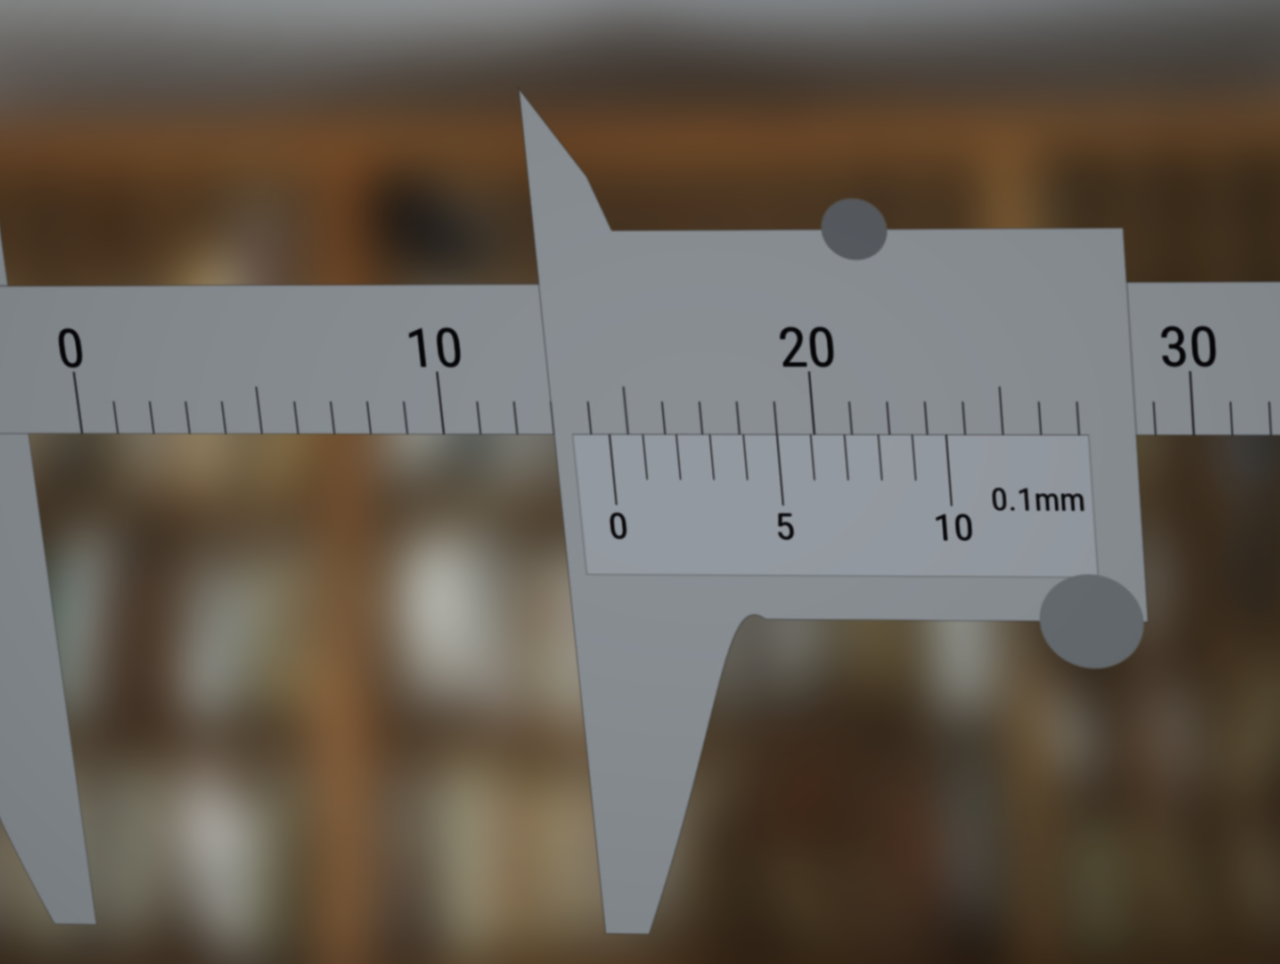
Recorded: 14.5 mm
